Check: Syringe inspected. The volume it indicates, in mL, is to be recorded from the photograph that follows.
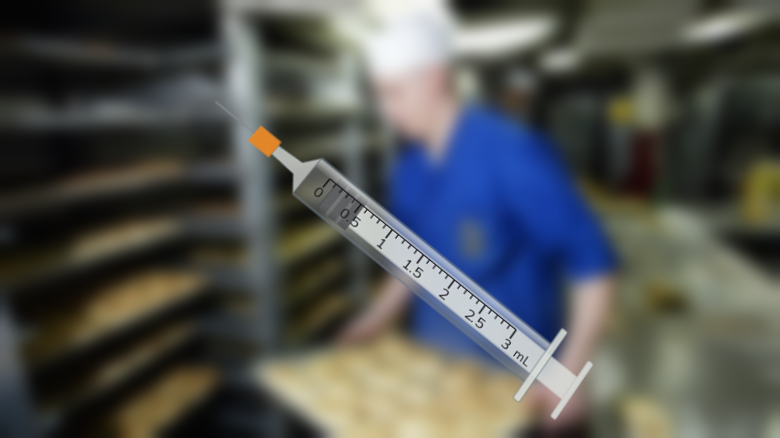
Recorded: 0.1 mL
